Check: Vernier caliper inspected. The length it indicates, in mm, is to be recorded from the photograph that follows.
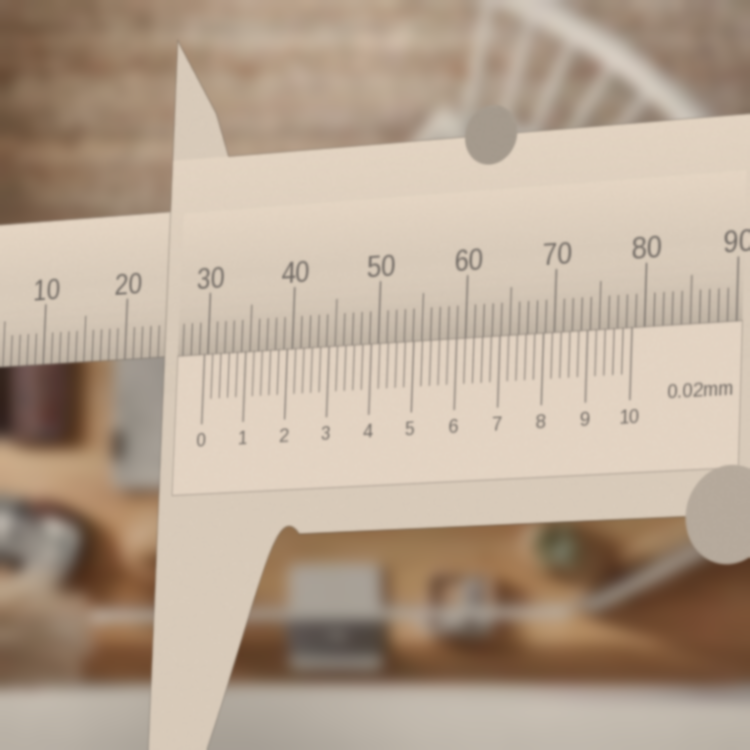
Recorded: 29.6 mm
